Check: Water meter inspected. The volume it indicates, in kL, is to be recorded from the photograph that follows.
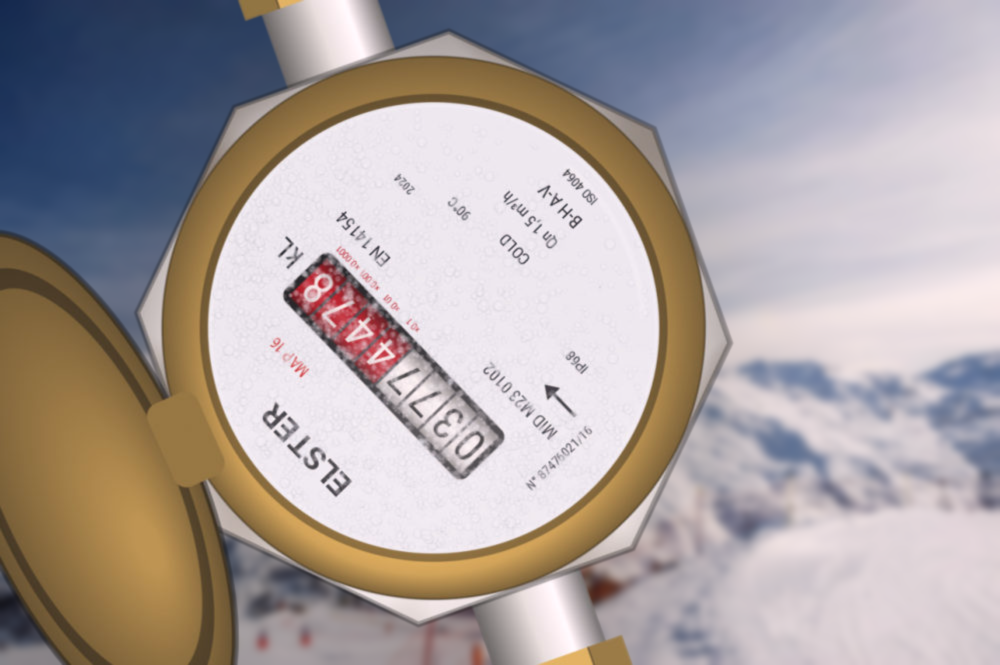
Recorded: 377.4478 kL
